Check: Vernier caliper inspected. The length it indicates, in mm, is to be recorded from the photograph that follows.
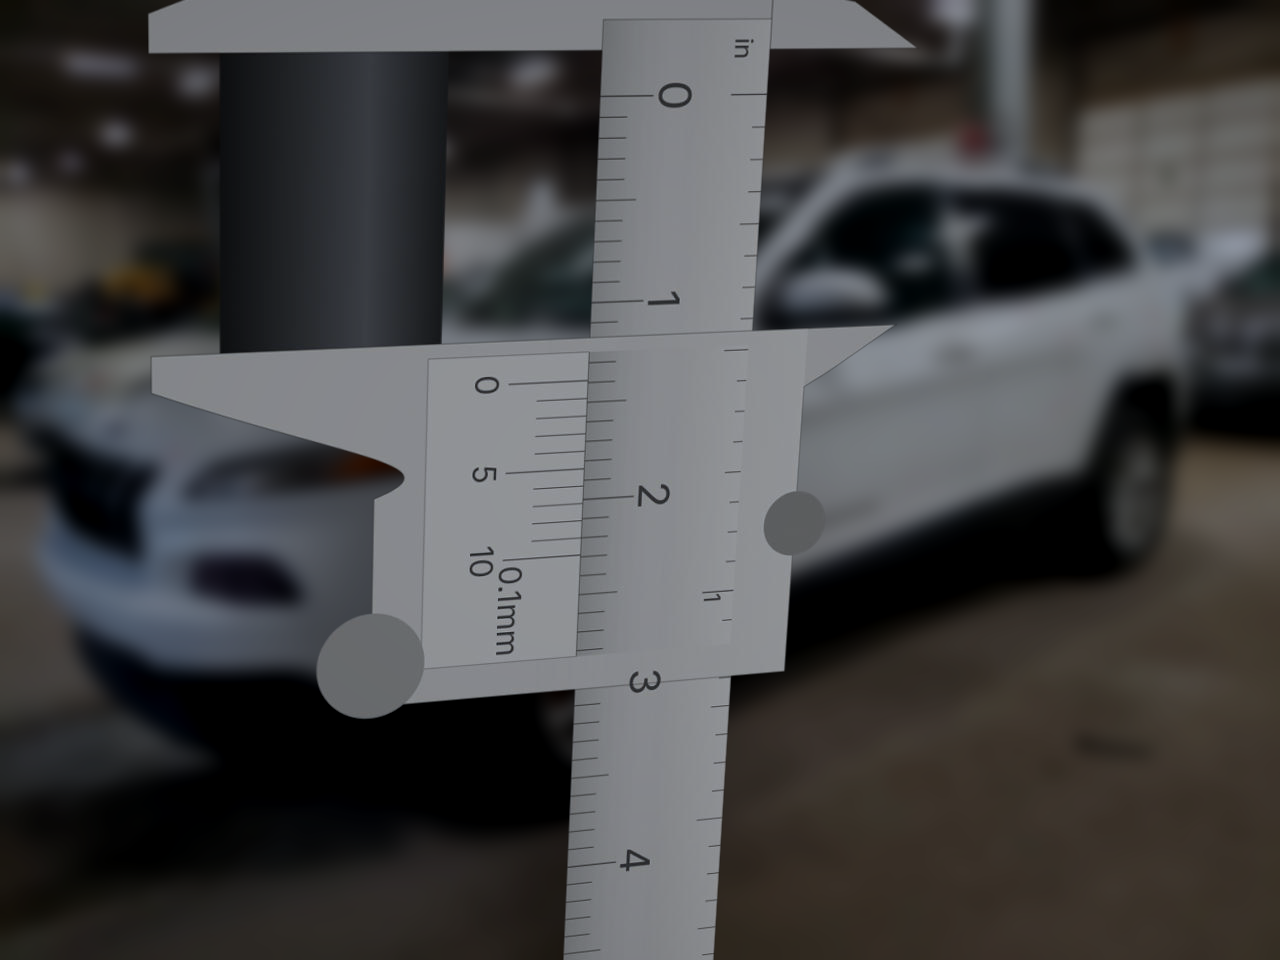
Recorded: 13.9 mm
